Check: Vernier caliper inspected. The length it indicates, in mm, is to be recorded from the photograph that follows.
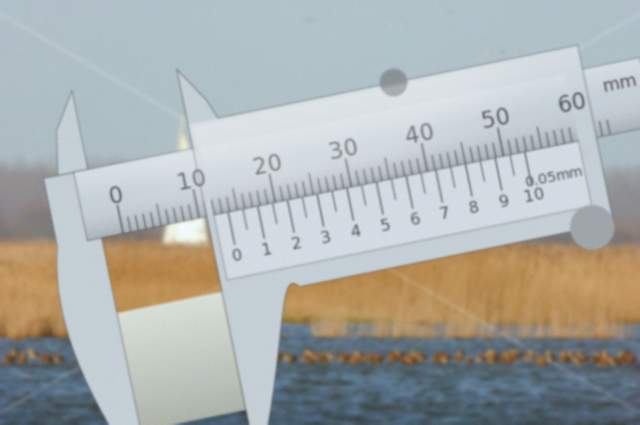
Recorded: 13.8 mm
